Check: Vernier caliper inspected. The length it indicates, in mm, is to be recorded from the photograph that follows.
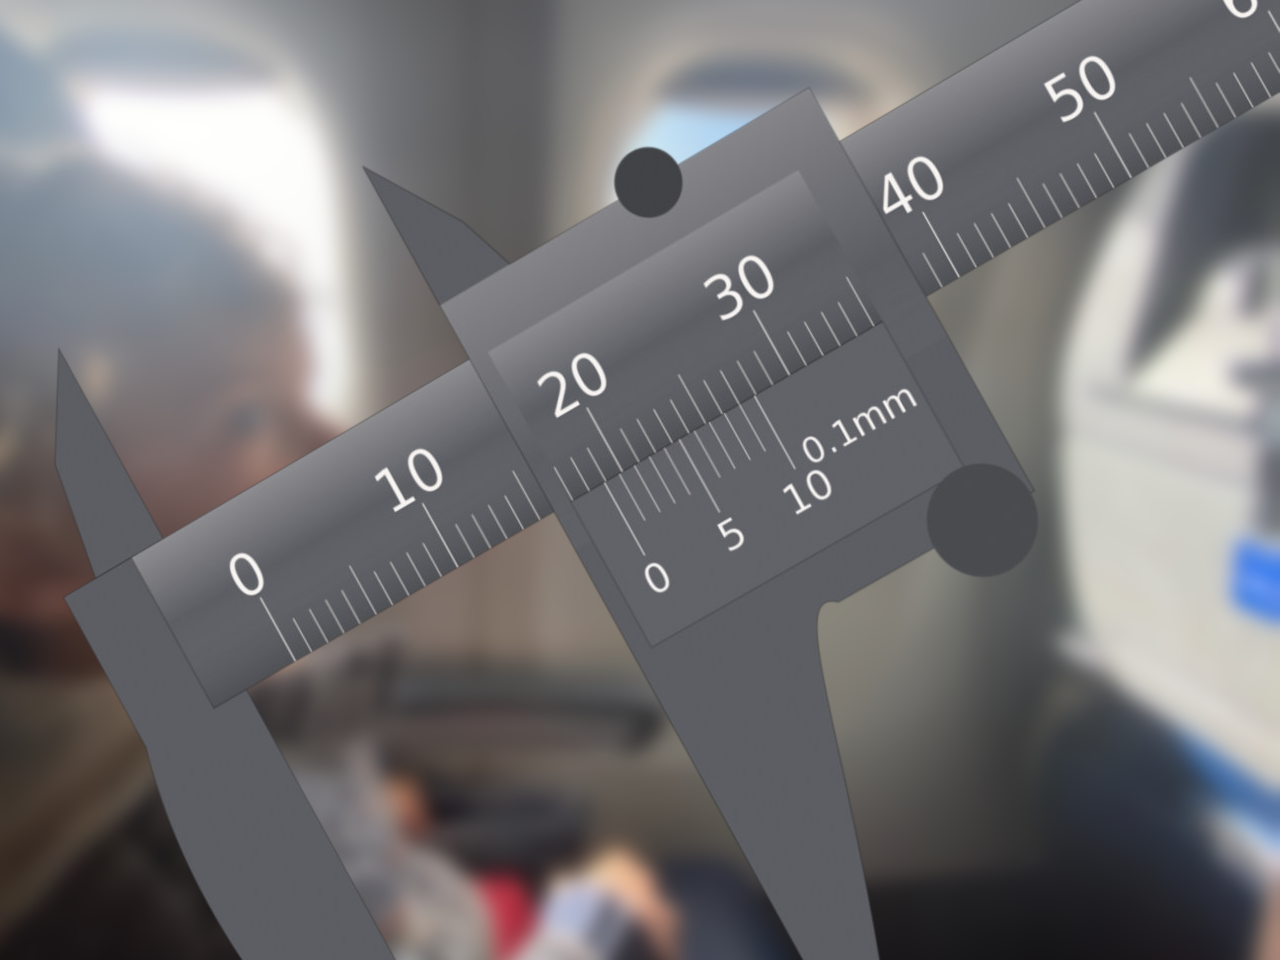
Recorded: 18.9 mm
